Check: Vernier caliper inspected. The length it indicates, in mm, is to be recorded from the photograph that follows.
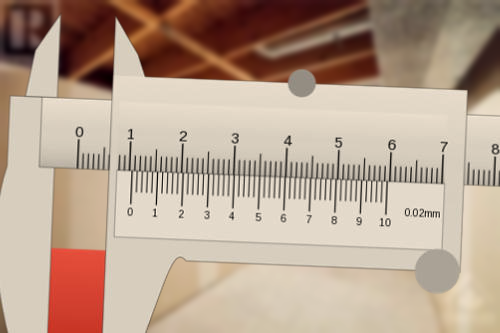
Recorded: 10.5 mm
